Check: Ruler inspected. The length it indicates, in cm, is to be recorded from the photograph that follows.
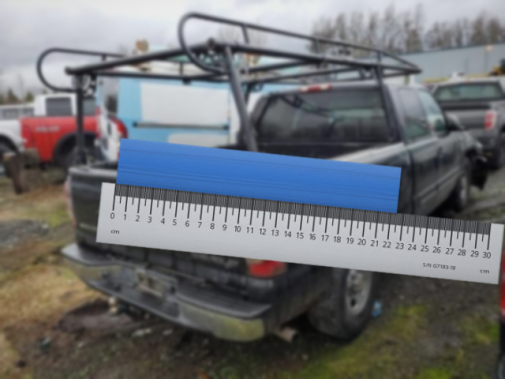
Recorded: 22.5 cm
